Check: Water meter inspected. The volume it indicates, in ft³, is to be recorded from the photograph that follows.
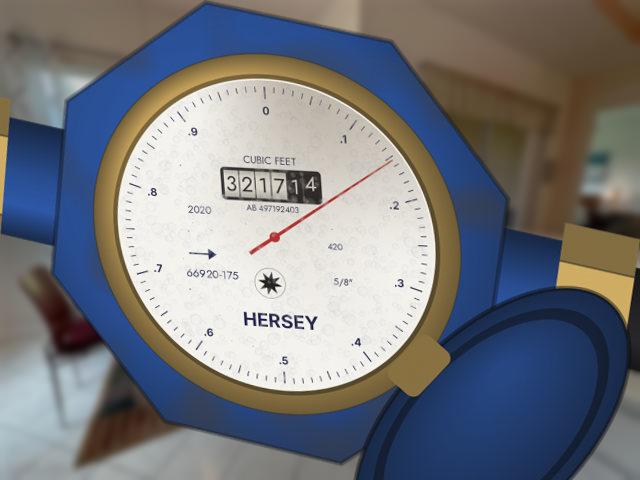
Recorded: 321714.15 ft³
